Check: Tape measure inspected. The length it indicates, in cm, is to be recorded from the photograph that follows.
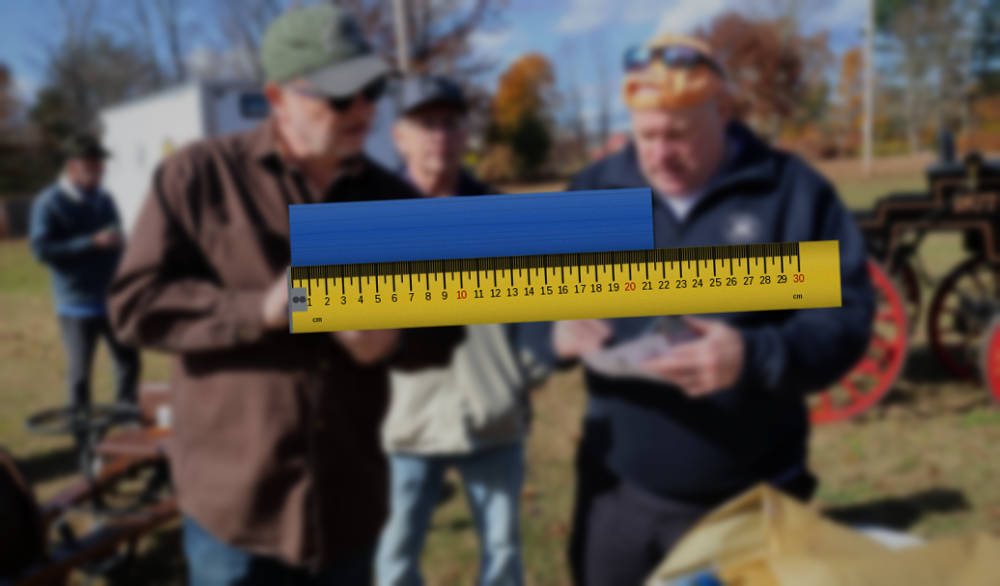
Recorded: 21.5 cm
